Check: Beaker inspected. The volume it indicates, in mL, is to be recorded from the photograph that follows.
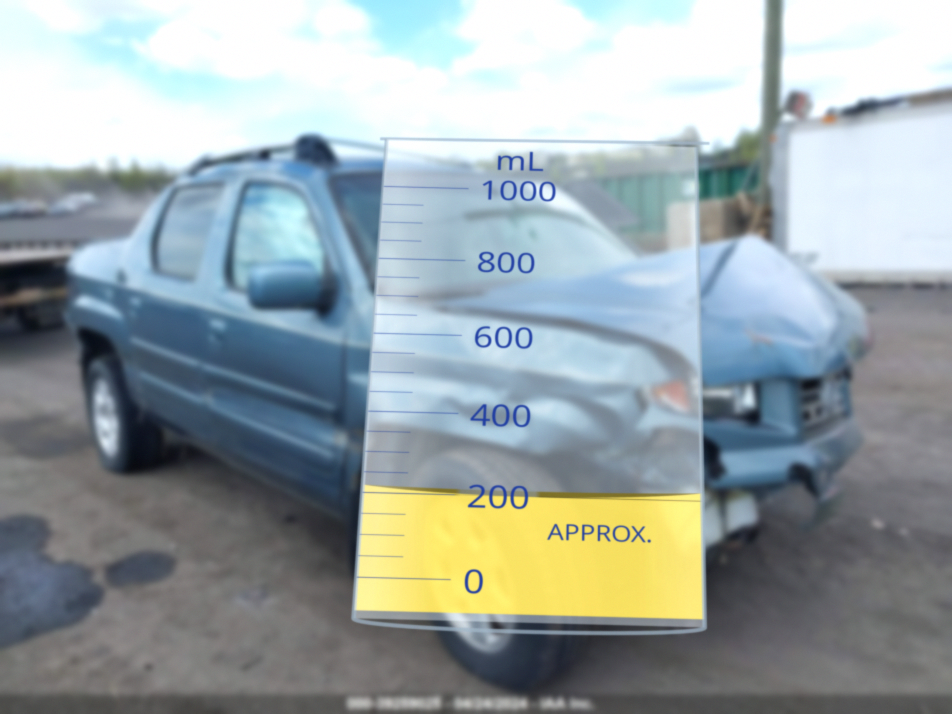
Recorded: 200 mL
